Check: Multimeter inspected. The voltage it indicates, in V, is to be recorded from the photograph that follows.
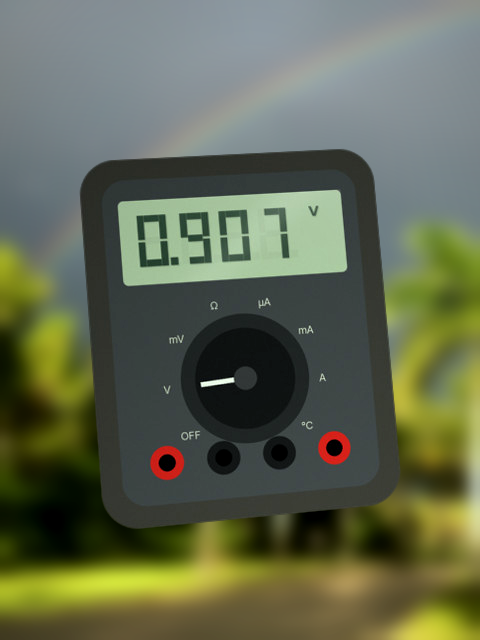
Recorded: 0.907 V
